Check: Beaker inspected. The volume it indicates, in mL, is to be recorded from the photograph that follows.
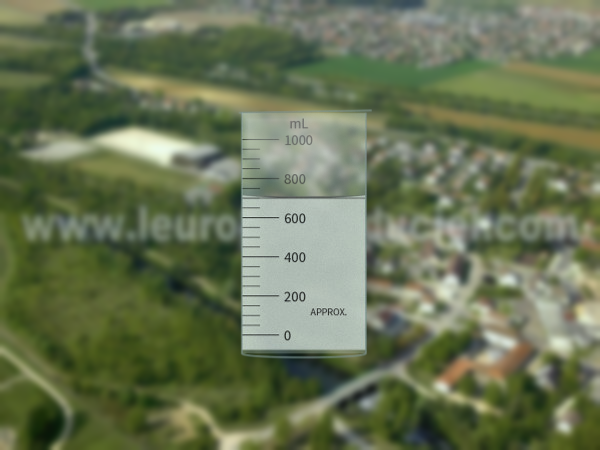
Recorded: 700 mL
